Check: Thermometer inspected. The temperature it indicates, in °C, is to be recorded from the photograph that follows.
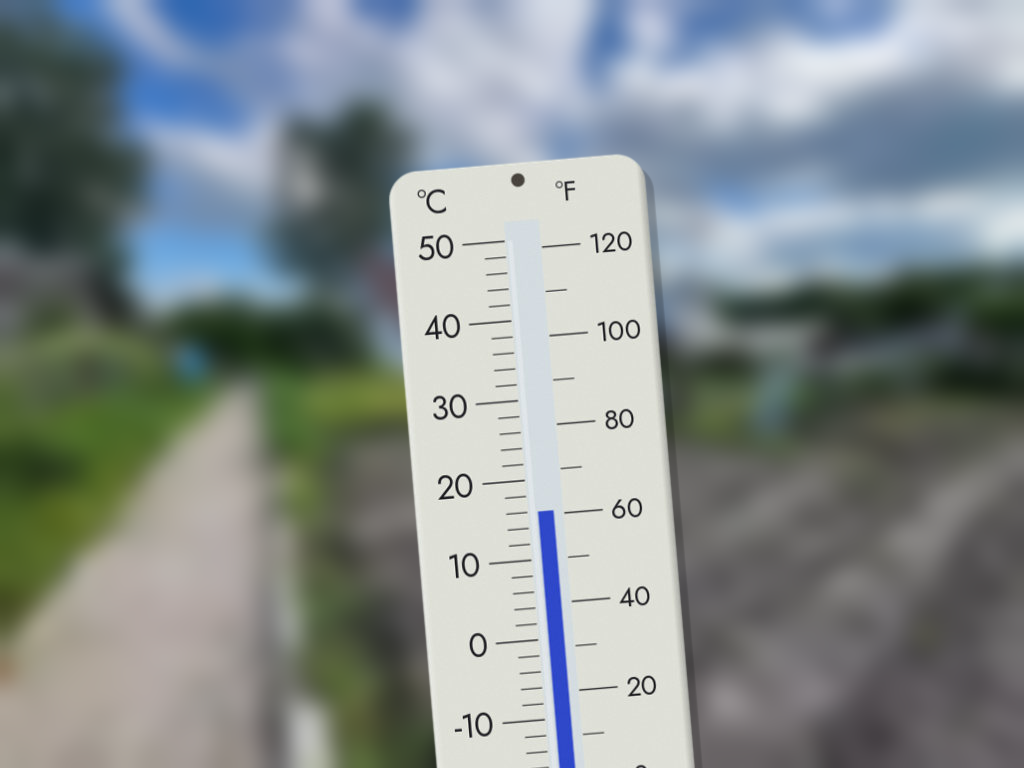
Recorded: 16 °C
